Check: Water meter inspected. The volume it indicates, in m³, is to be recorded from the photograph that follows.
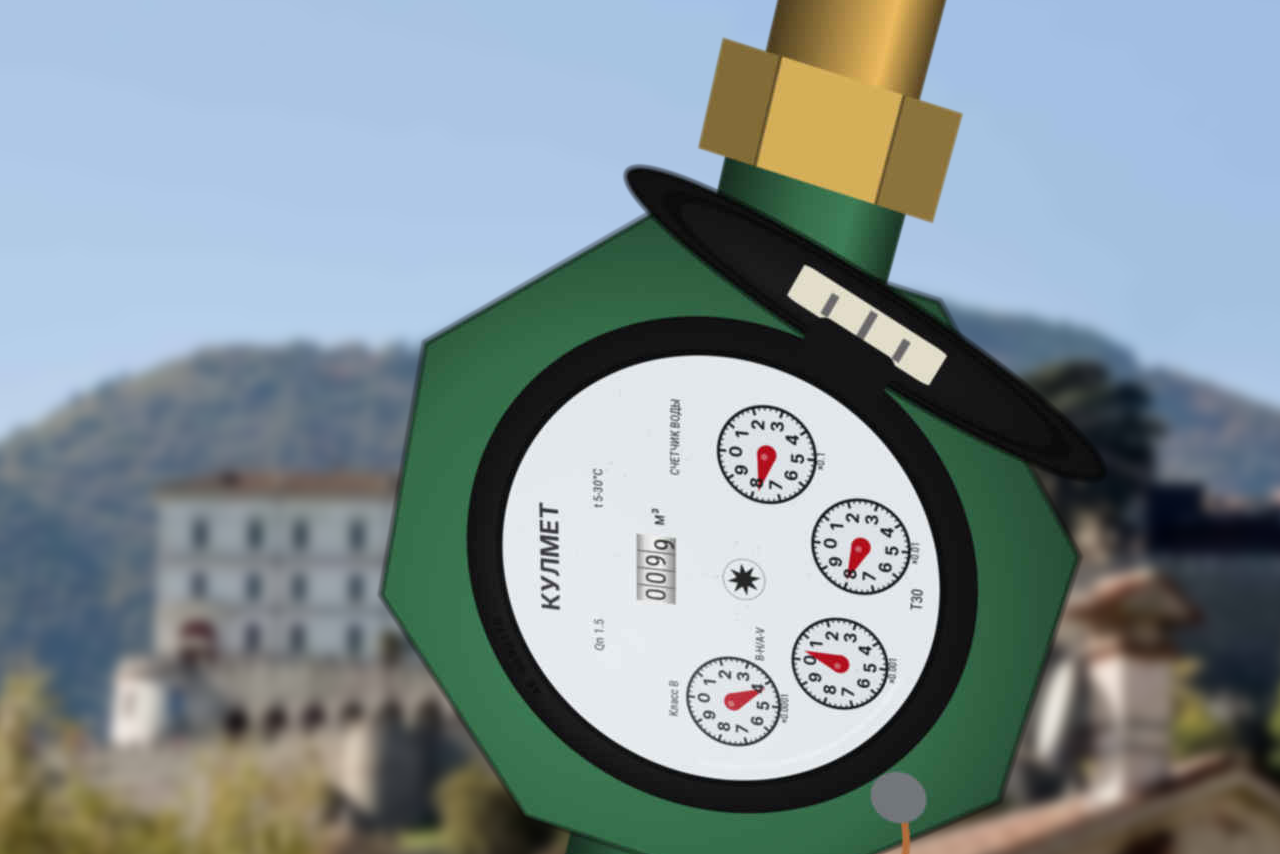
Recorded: 98.7804 m³
